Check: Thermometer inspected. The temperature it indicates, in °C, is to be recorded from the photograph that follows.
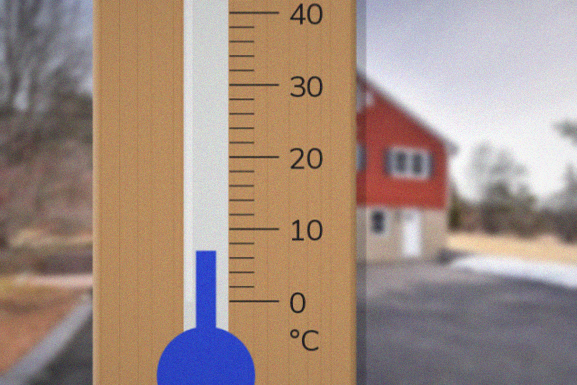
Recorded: 7 °C
